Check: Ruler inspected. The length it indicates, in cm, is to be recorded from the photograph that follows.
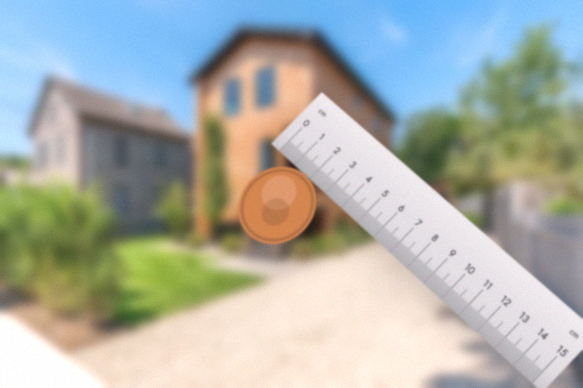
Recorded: 3.5 cm
